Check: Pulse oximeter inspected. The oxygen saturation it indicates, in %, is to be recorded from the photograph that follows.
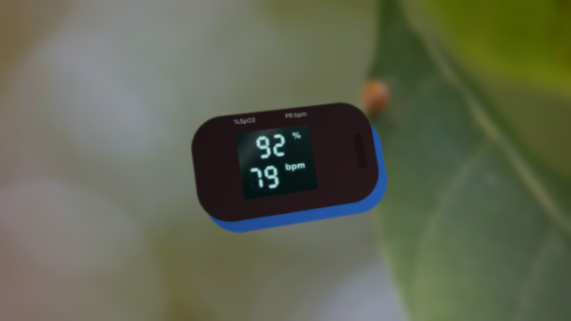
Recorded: 92 %
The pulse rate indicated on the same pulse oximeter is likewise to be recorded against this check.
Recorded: 79 bpm
